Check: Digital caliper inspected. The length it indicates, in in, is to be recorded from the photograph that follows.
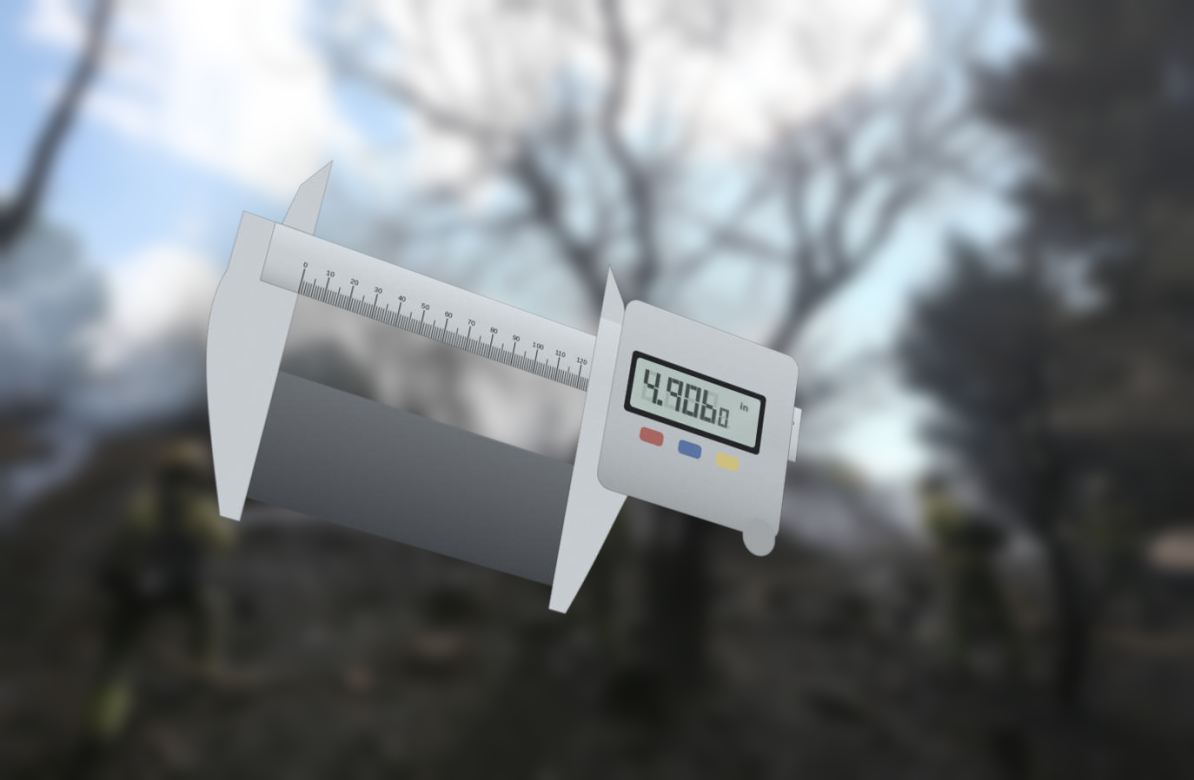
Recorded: 4.9060 in
